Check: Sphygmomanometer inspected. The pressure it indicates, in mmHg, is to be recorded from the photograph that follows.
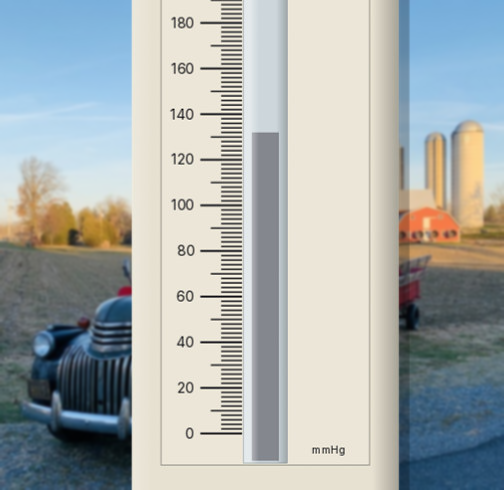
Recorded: 132 mmHg
